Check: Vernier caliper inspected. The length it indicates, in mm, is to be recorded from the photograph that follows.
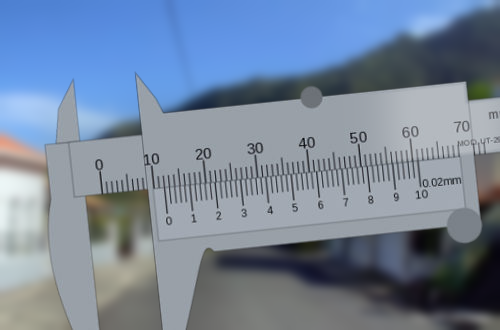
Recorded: 12.0 mm
